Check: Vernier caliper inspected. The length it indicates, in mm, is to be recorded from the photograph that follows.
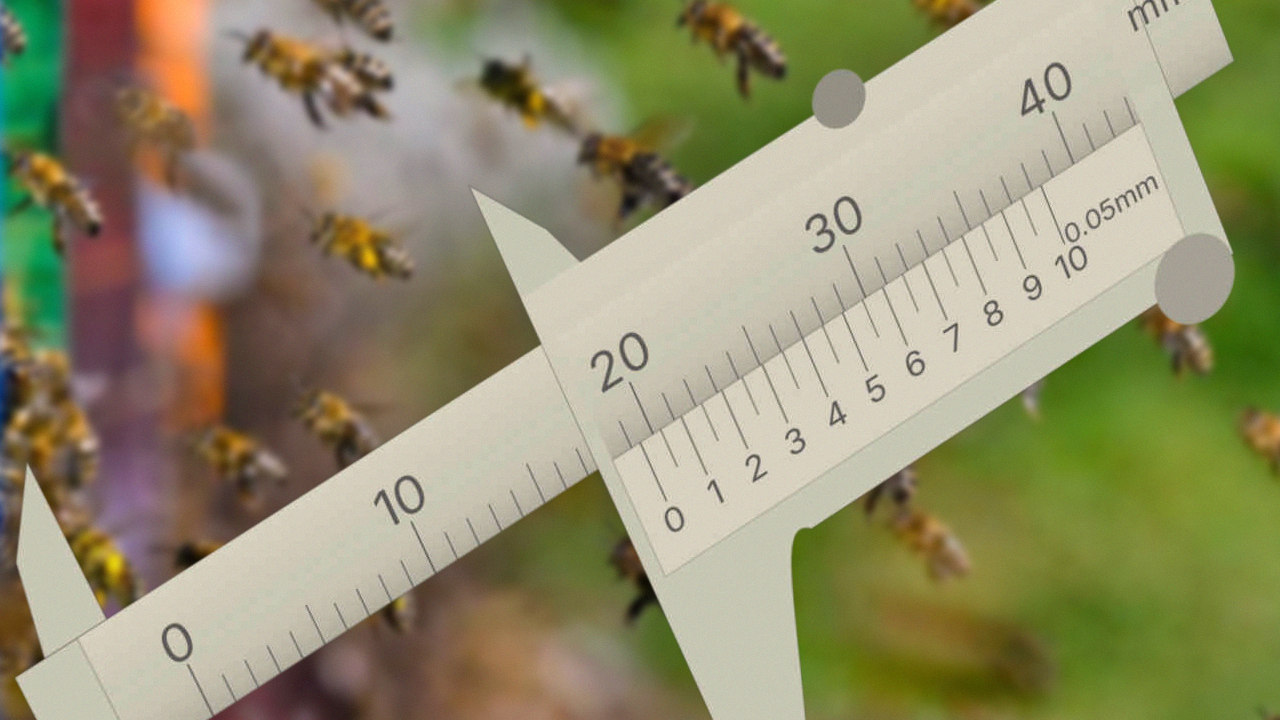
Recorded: 19.4 mm
